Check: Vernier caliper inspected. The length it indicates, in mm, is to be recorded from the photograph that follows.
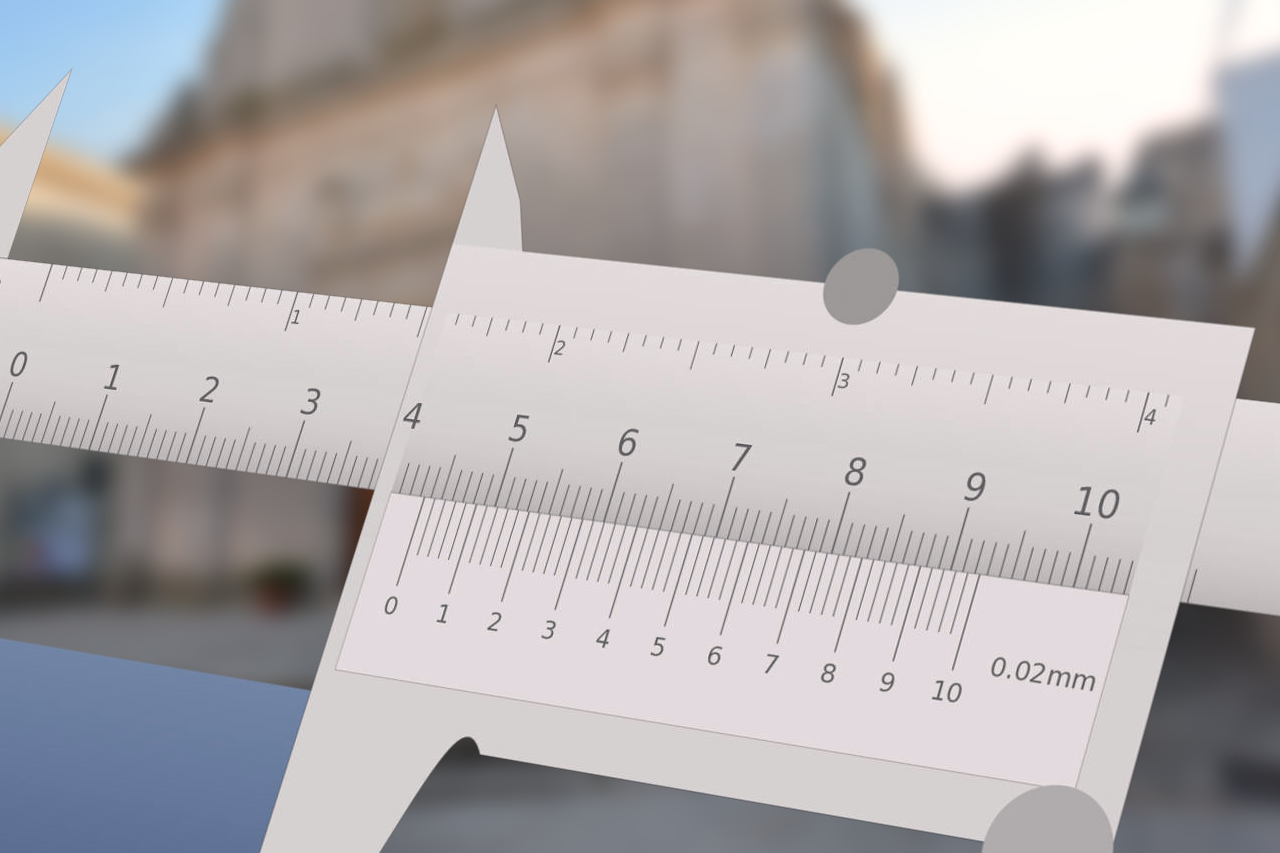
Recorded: 43.4 mm
